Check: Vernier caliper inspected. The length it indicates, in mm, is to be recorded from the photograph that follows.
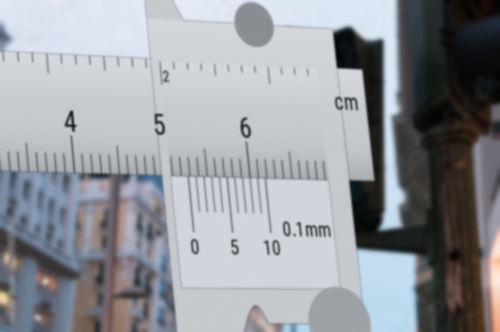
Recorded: 52.8 mm
